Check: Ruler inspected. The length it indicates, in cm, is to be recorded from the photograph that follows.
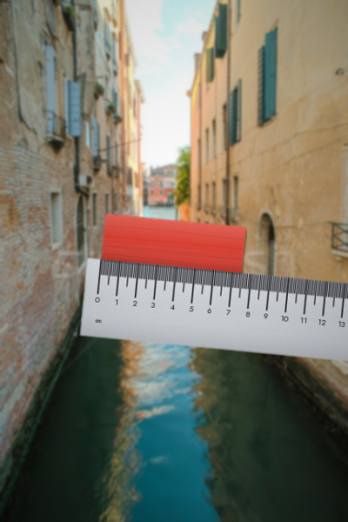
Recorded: 7.5 cm
